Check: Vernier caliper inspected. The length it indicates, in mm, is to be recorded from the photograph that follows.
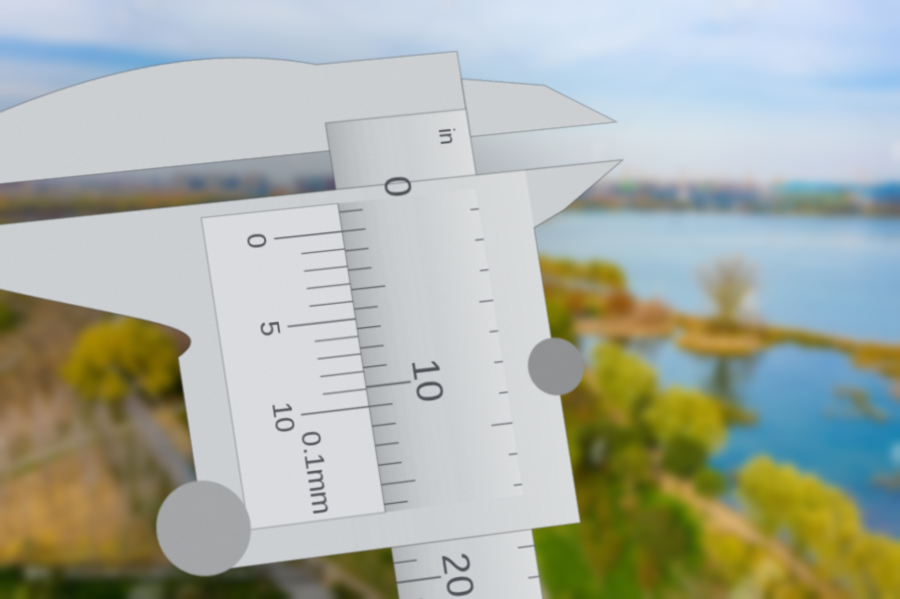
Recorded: 2.0 mm
